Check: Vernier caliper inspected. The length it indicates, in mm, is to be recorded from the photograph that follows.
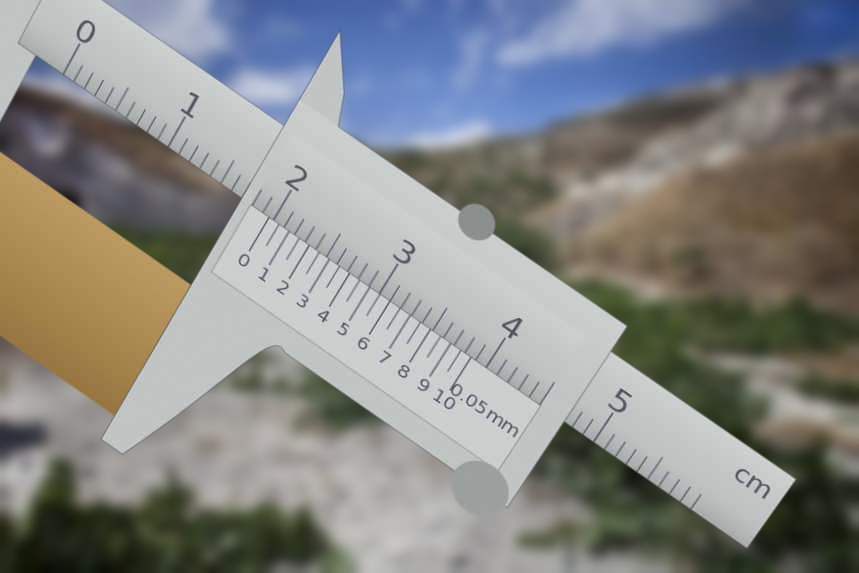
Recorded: 19.6 mm
